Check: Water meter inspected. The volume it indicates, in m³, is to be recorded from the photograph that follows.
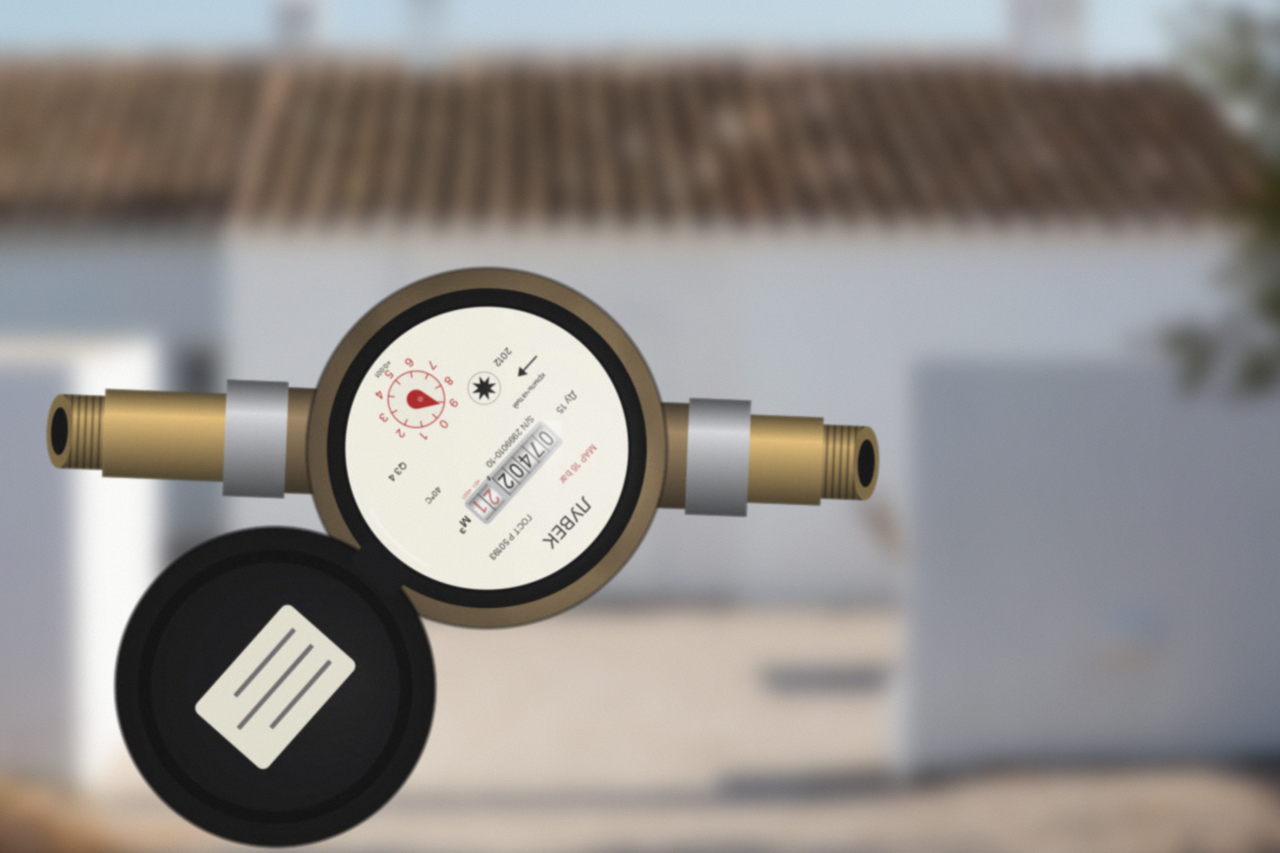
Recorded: 7402.209 m³
